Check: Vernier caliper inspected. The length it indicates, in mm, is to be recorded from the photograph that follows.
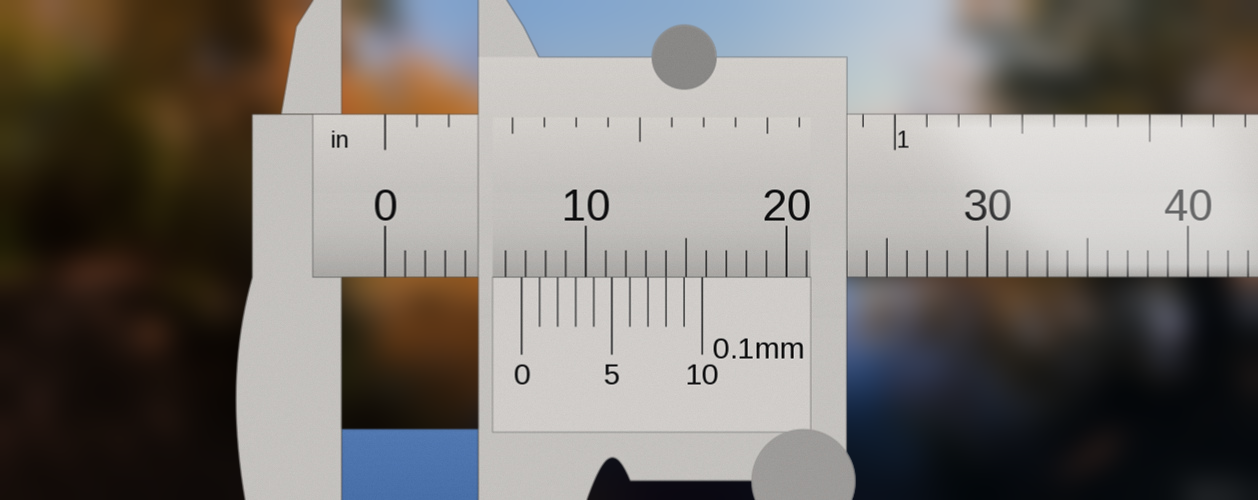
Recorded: 6.8 mm
